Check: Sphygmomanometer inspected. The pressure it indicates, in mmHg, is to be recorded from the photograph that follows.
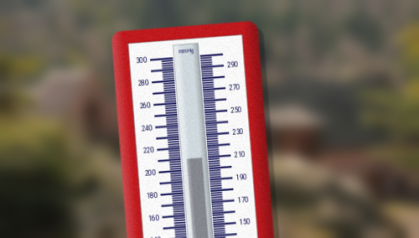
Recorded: 210 mmHg
